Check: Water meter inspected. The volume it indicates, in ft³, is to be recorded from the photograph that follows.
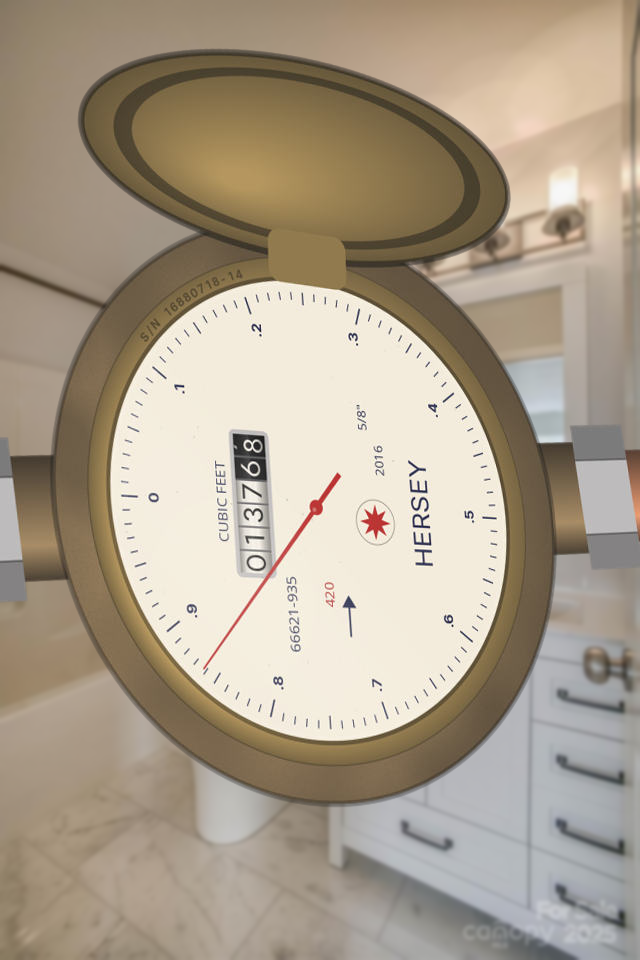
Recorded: 13767.86 ft³
